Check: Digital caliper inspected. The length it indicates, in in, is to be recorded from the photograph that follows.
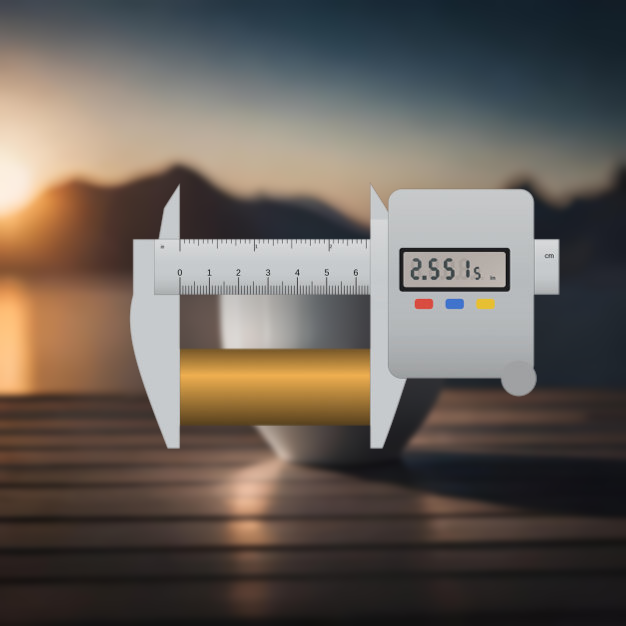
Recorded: 2.5515 in
